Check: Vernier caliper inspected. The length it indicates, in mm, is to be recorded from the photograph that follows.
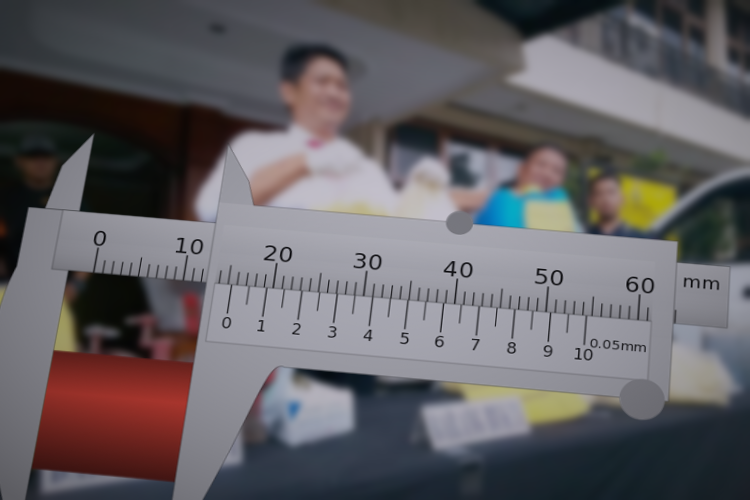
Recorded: 15.4 mm
